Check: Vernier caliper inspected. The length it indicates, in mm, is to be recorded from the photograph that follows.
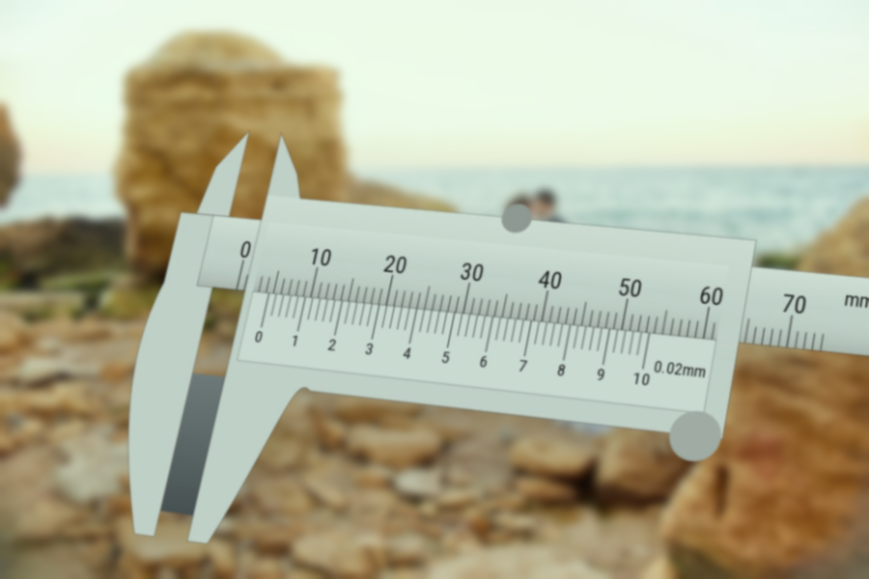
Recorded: 4.4 mm
